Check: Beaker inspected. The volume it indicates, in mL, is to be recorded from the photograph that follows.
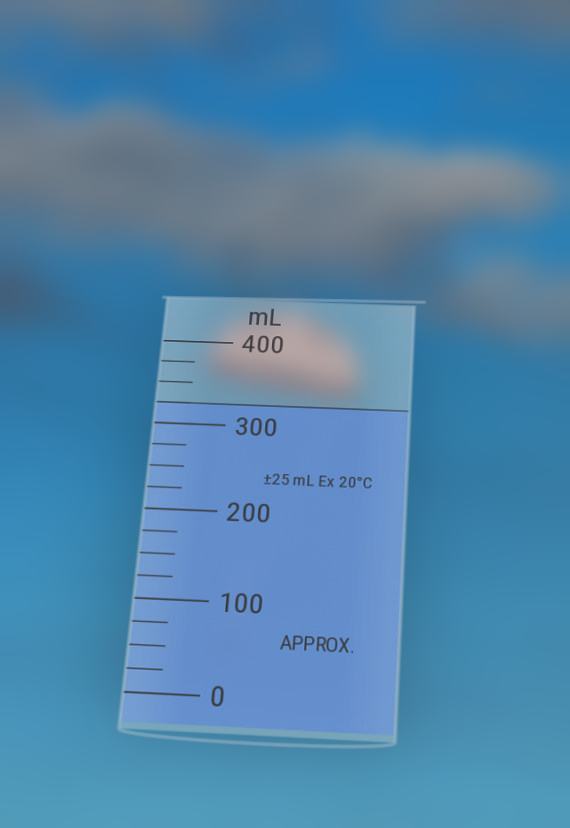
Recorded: 325 mL
